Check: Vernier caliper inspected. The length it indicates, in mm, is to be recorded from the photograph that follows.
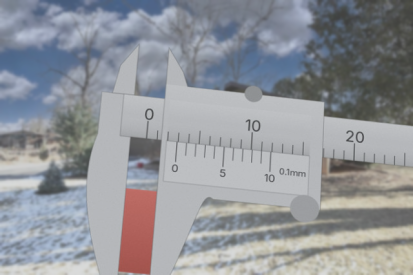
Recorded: 2.9 mm
